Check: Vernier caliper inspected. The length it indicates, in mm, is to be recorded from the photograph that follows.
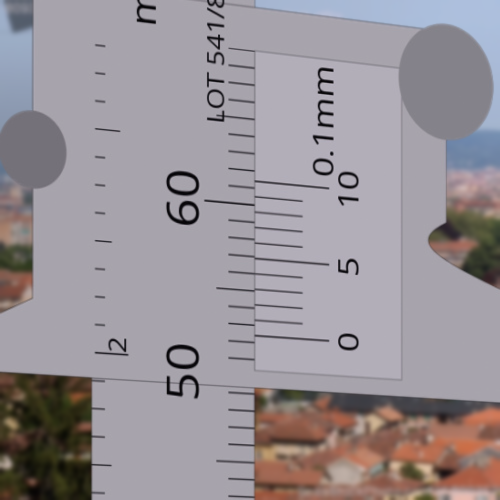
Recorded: 52.4 mm
